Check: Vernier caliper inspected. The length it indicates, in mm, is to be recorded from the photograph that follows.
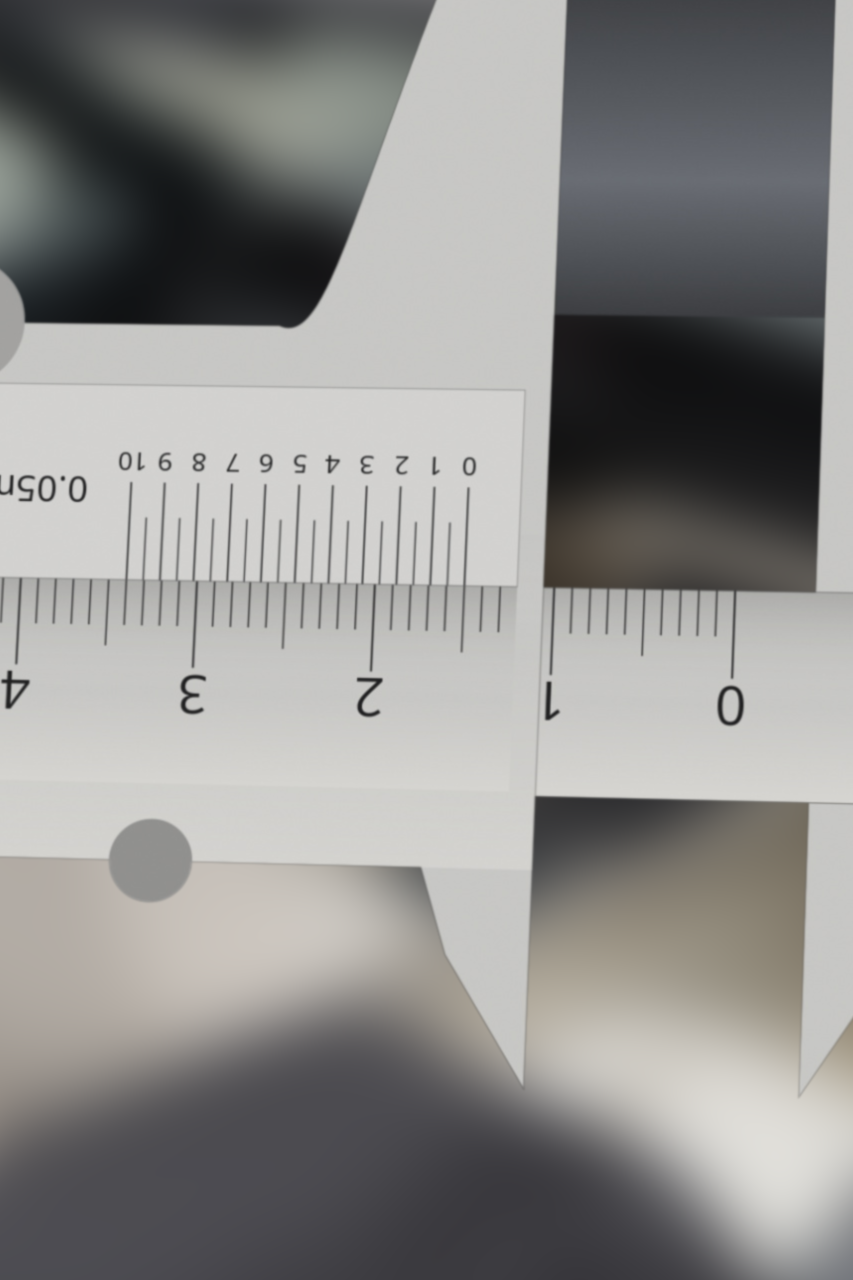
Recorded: 15.0 mm
